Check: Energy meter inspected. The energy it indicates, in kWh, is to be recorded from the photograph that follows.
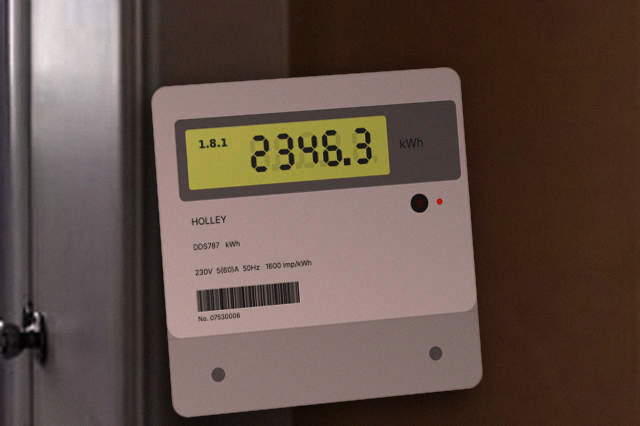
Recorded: 2346.3 kWh
